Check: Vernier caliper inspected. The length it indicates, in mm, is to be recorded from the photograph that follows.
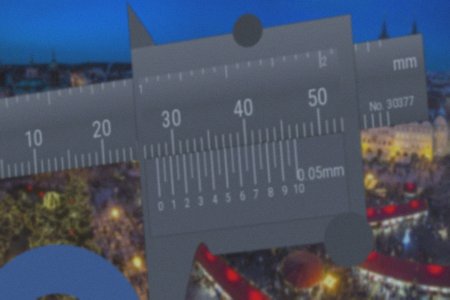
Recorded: 27.6 mm
